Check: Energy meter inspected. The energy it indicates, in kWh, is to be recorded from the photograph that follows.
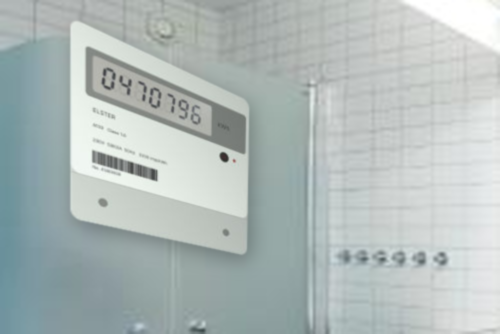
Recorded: 470796 kWh
